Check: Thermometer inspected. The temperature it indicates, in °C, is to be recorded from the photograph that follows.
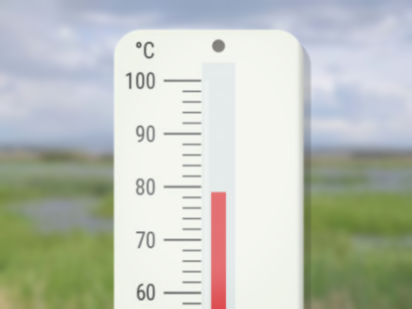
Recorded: 79 °C
